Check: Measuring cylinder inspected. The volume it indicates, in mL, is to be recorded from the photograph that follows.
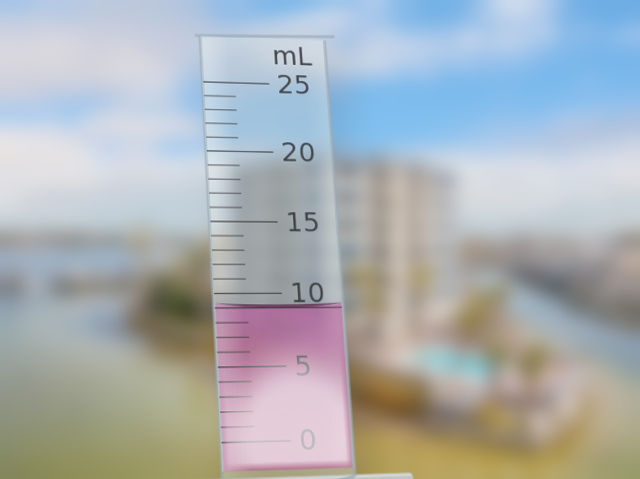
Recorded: 9 mL
